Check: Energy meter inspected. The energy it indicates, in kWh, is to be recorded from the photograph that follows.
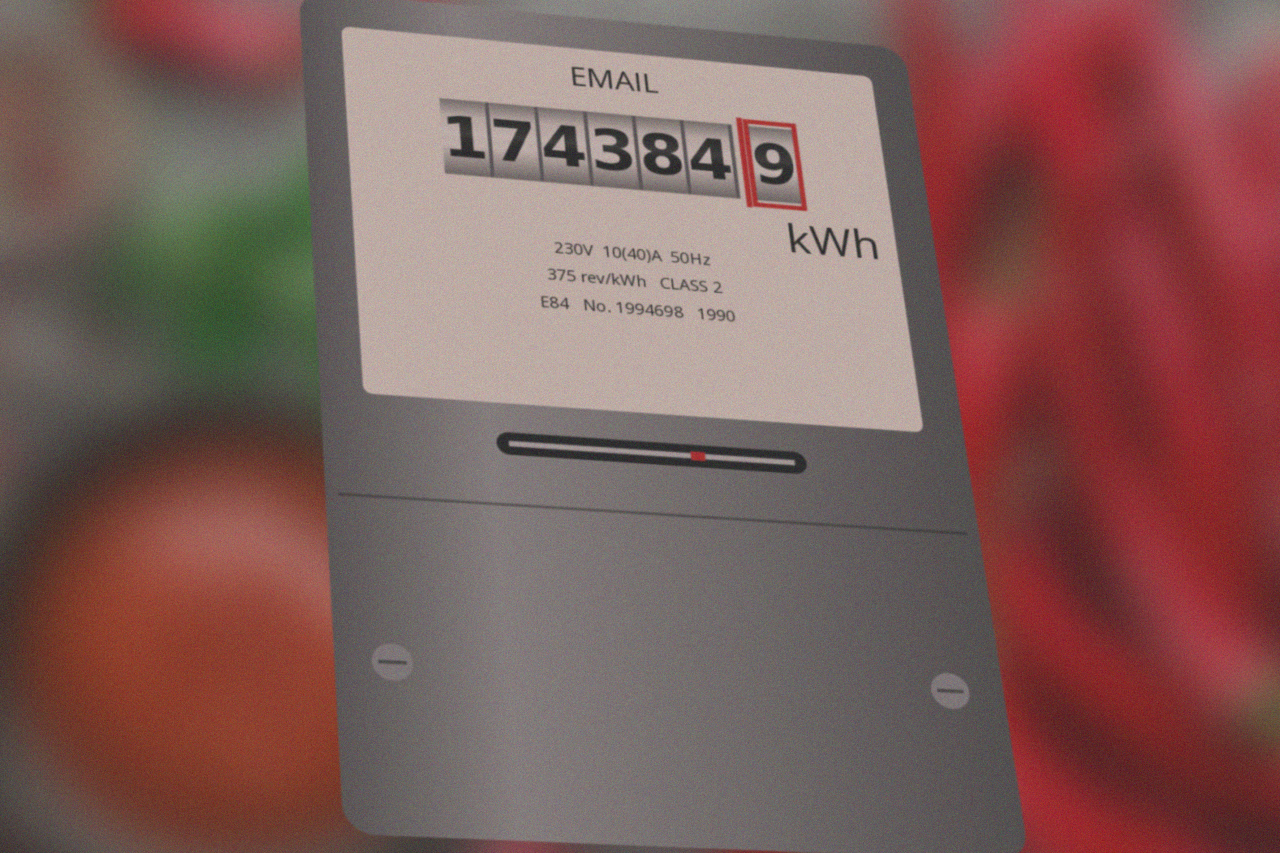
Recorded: 174384.9 kWh
